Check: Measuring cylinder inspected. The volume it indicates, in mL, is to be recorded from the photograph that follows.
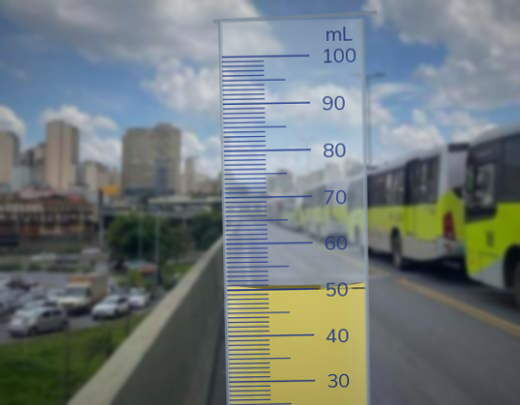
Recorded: 50 mL
